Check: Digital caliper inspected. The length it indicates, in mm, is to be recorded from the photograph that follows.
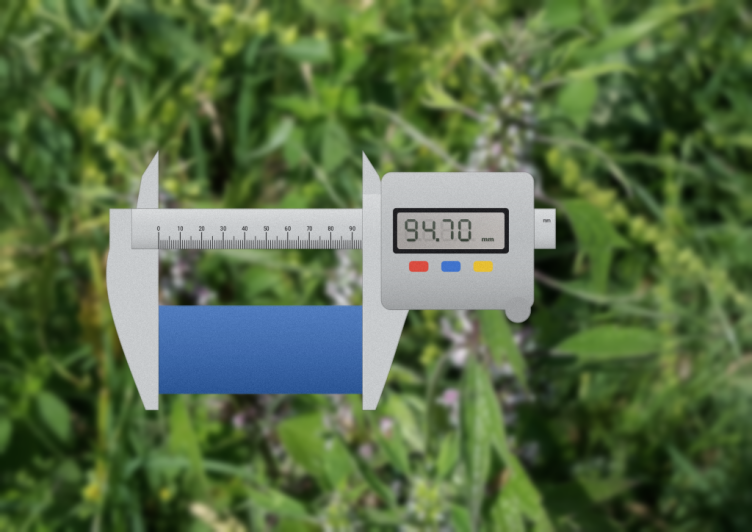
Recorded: 94.70 mm
